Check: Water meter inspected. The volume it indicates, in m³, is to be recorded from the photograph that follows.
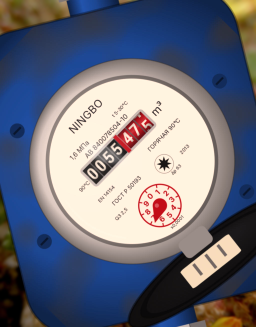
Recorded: 55.4746 m³
